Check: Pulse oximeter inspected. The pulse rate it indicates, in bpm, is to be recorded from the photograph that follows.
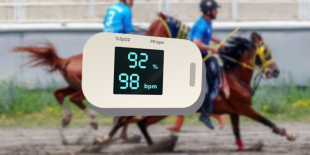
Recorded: 98 bpm
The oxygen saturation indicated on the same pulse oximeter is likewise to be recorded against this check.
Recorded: 92 %
